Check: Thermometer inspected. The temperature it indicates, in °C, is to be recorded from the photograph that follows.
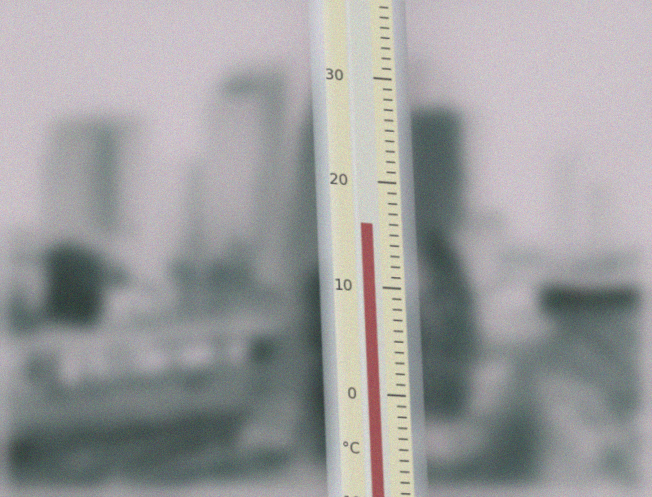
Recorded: 16 °C
